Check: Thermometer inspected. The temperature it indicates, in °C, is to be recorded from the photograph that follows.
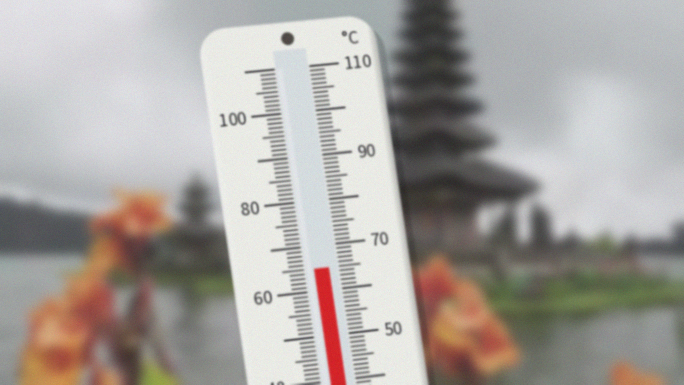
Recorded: 65 °C
